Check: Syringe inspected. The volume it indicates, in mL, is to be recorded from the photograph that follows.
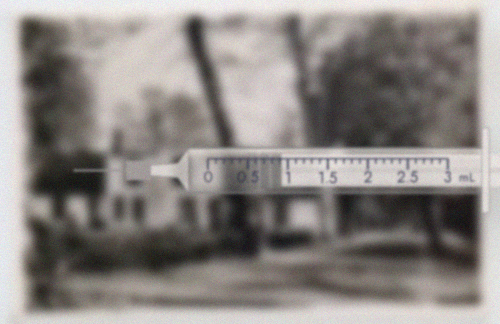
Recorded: 0.5 mL
